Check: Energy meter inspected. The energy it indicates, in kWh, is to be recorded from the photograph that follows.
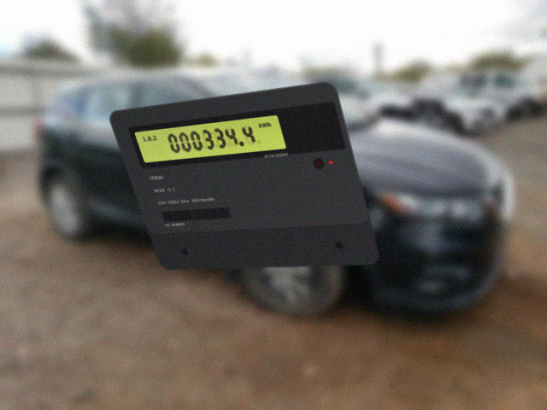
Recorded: 334.4 kWh
